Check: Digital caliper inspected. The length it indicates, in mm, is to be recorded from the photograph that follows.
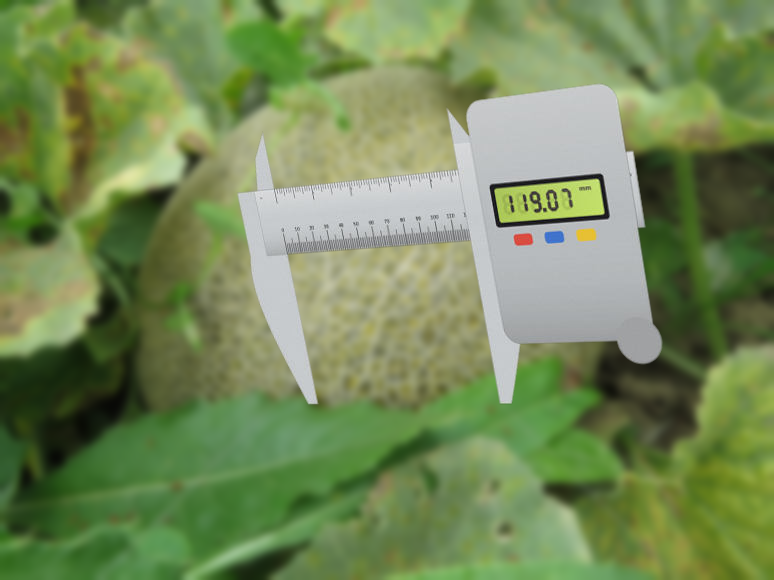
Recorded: 119.07 mm
